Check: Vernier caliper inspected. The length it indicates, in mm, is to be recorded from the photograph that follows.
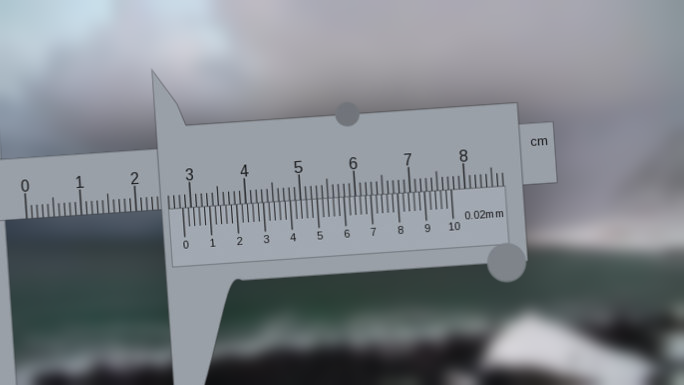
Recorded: 28.5 mm
